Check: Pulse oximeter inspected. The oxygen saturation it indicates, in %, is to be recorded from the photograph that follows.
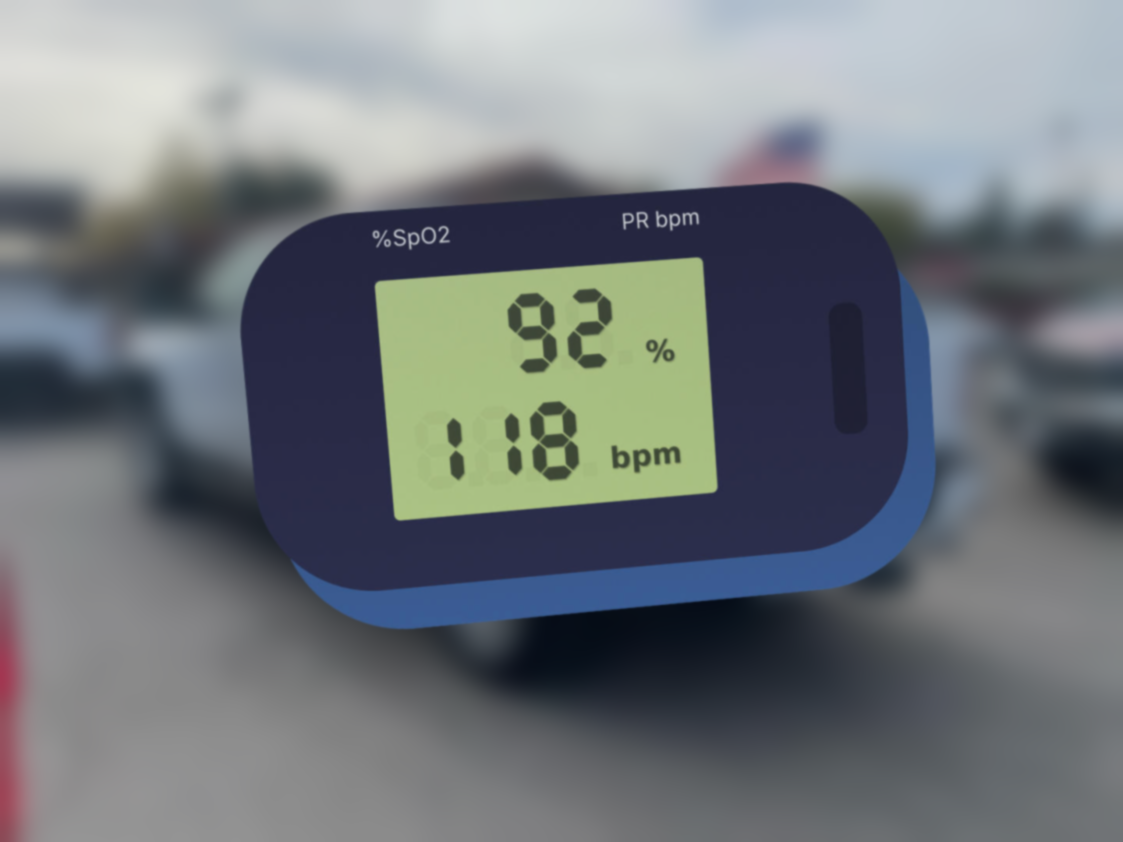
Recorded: 92 %
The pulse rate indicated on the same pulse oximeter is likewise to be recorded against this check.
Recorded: 118 bpm
